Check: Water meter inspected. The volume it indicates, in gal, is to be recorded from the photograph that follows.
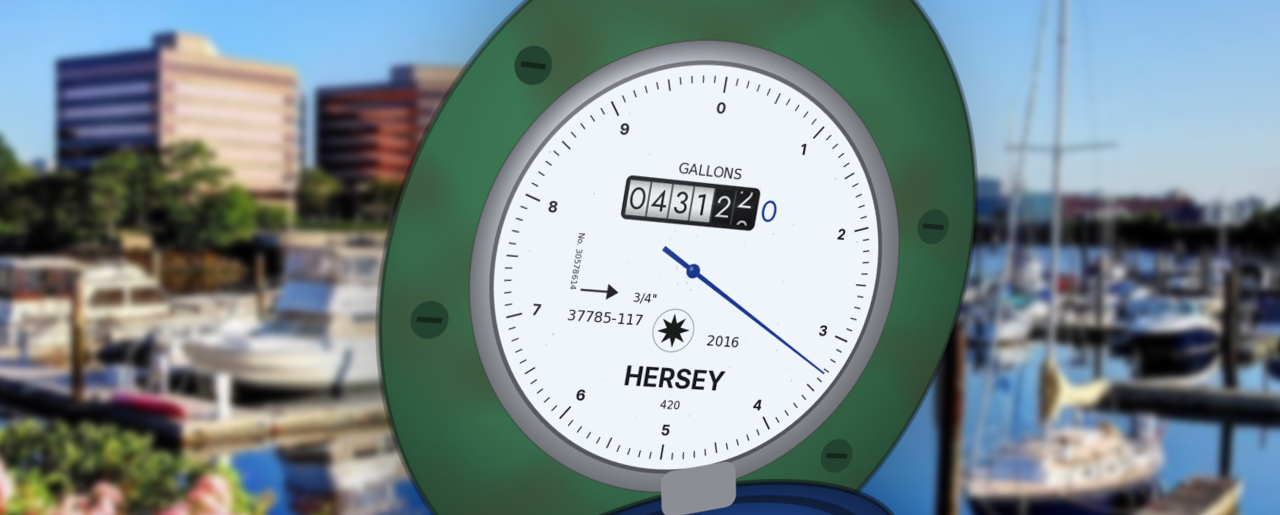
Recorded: 431223.3 gal
